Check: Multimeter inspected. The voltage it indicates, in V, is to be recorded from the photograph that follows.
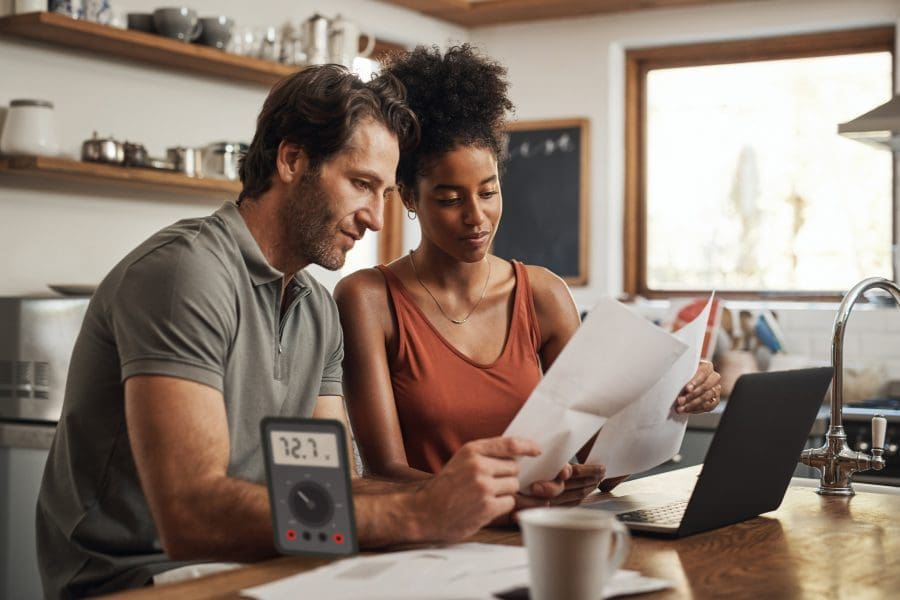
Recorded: 72.7 V
